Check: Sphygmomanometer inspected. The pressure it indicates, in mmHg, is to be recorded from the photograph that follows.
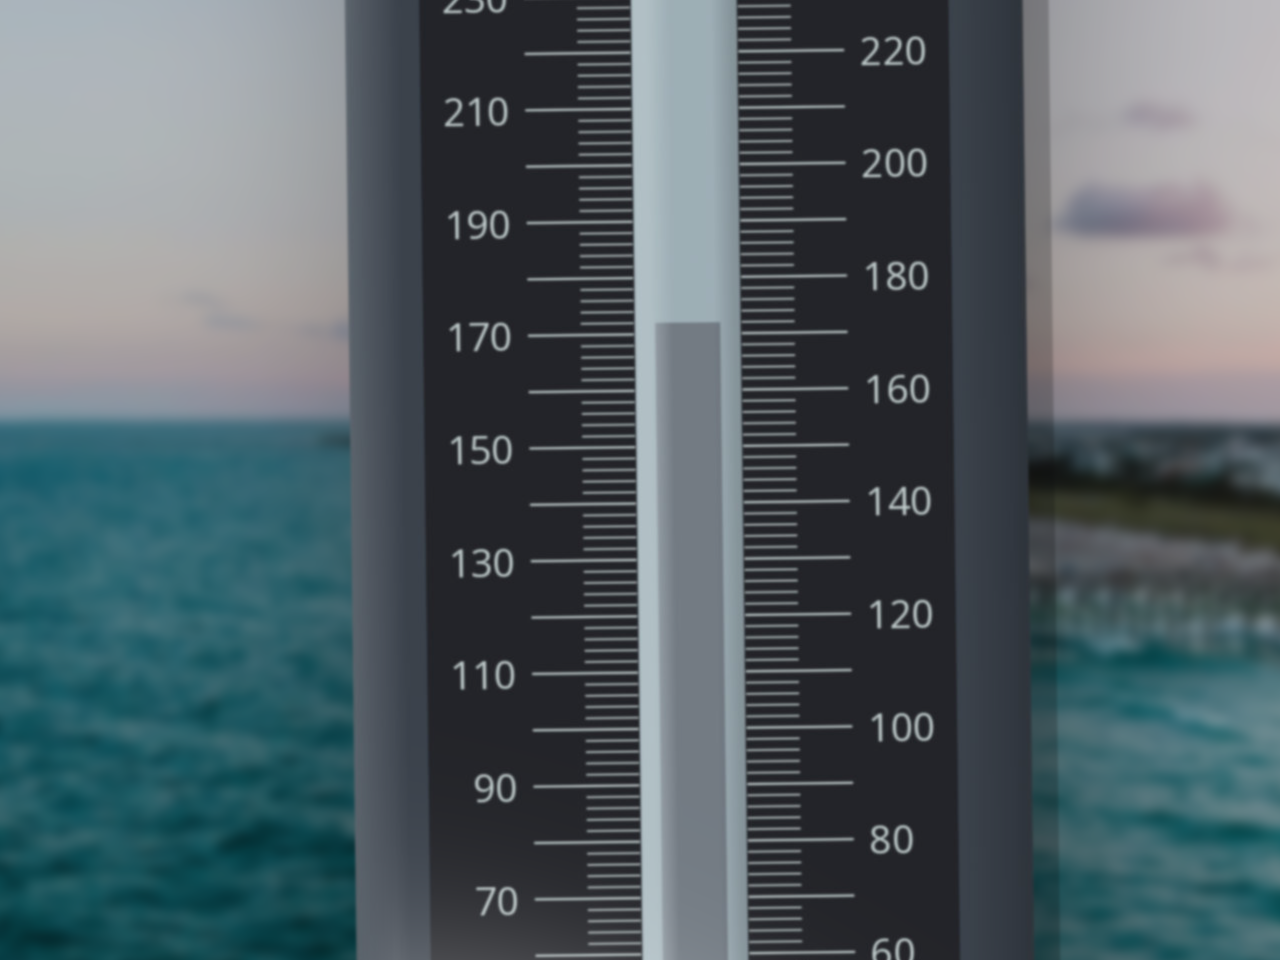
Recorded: 172 mmHg
